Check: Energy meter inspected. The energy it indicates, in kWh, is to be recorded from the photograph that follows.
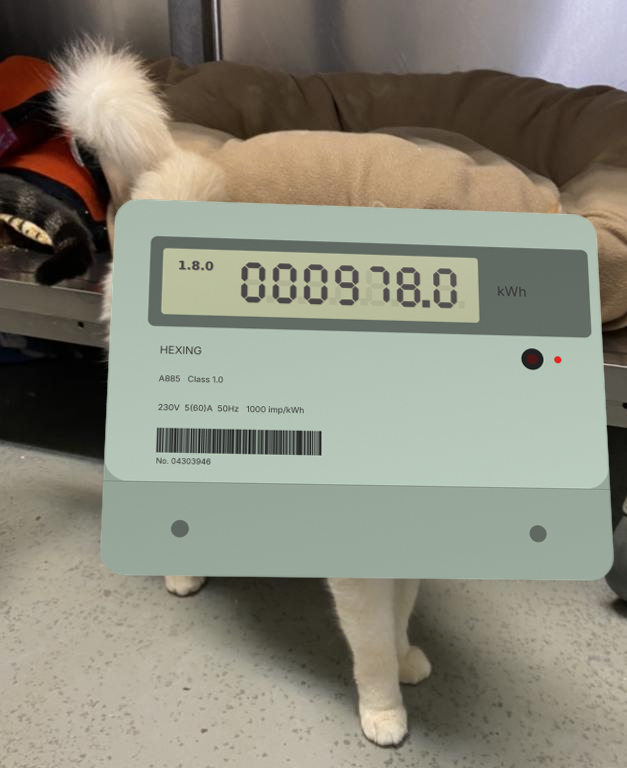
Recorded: 978.0 kWh
